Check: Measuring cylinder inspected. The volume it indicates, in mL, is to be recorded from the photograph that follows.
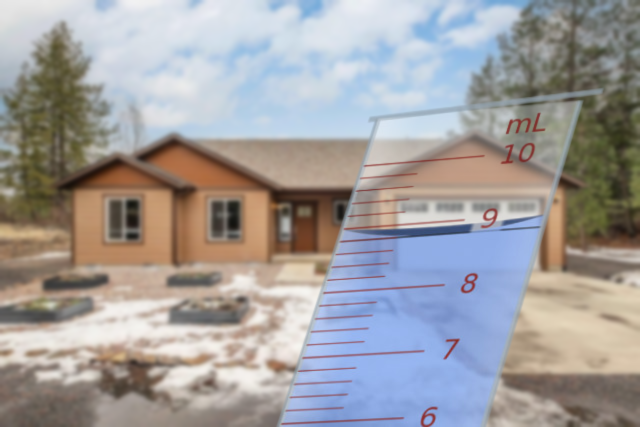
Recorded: 8.8 mL
